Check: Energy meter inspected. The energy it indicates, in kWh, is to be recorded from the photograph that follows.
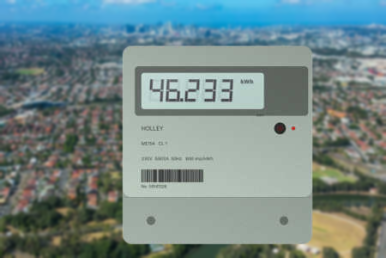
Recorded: 46.233 kWh
